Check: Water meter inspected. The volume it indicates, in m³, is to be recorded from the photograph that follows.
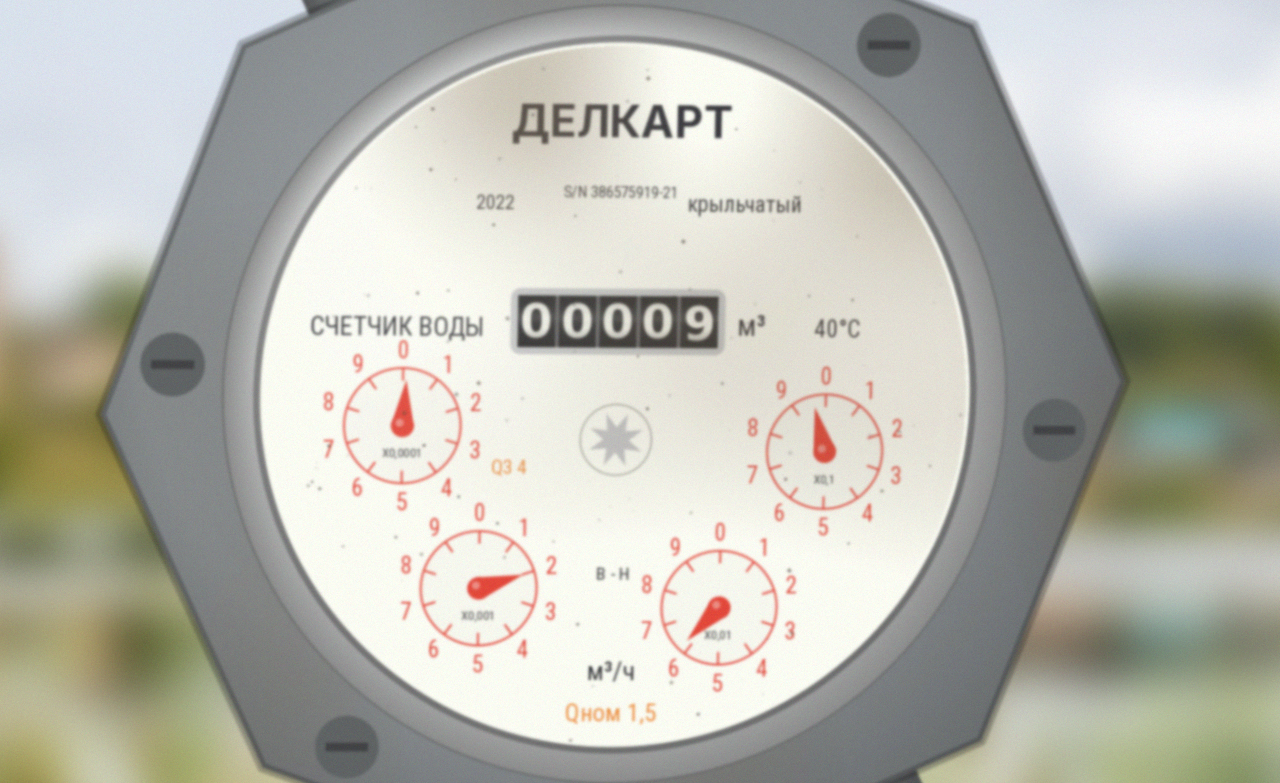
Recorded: 8.9620 m³
